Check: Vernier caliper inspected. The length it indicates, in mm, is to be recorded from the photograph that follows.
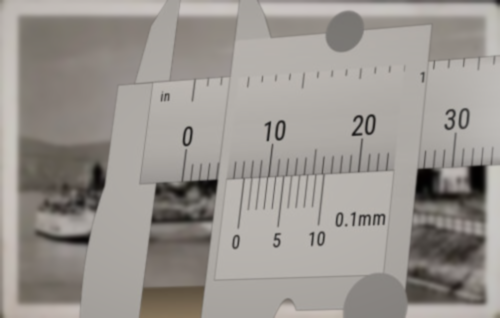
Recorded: 7.2 mm
